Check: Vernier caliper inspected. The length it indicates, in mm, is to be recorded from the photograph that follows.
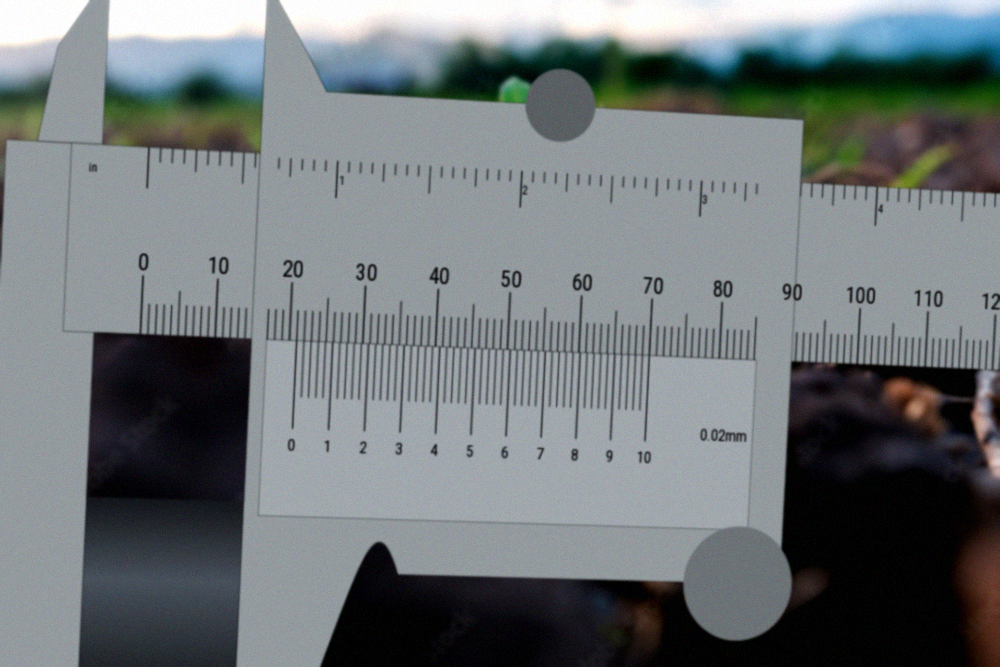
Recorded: 21.0 mm
